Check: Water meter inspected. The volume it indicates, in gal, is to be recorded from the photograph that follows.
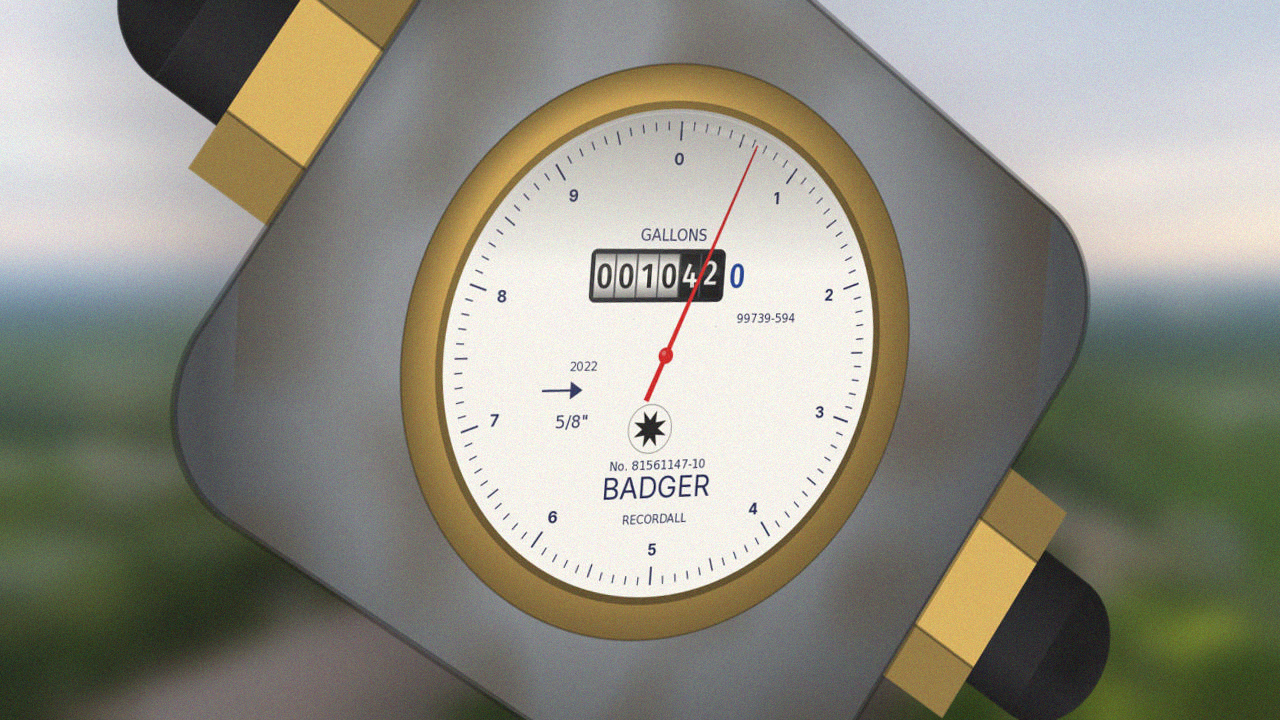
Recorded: 10420.6 gal
